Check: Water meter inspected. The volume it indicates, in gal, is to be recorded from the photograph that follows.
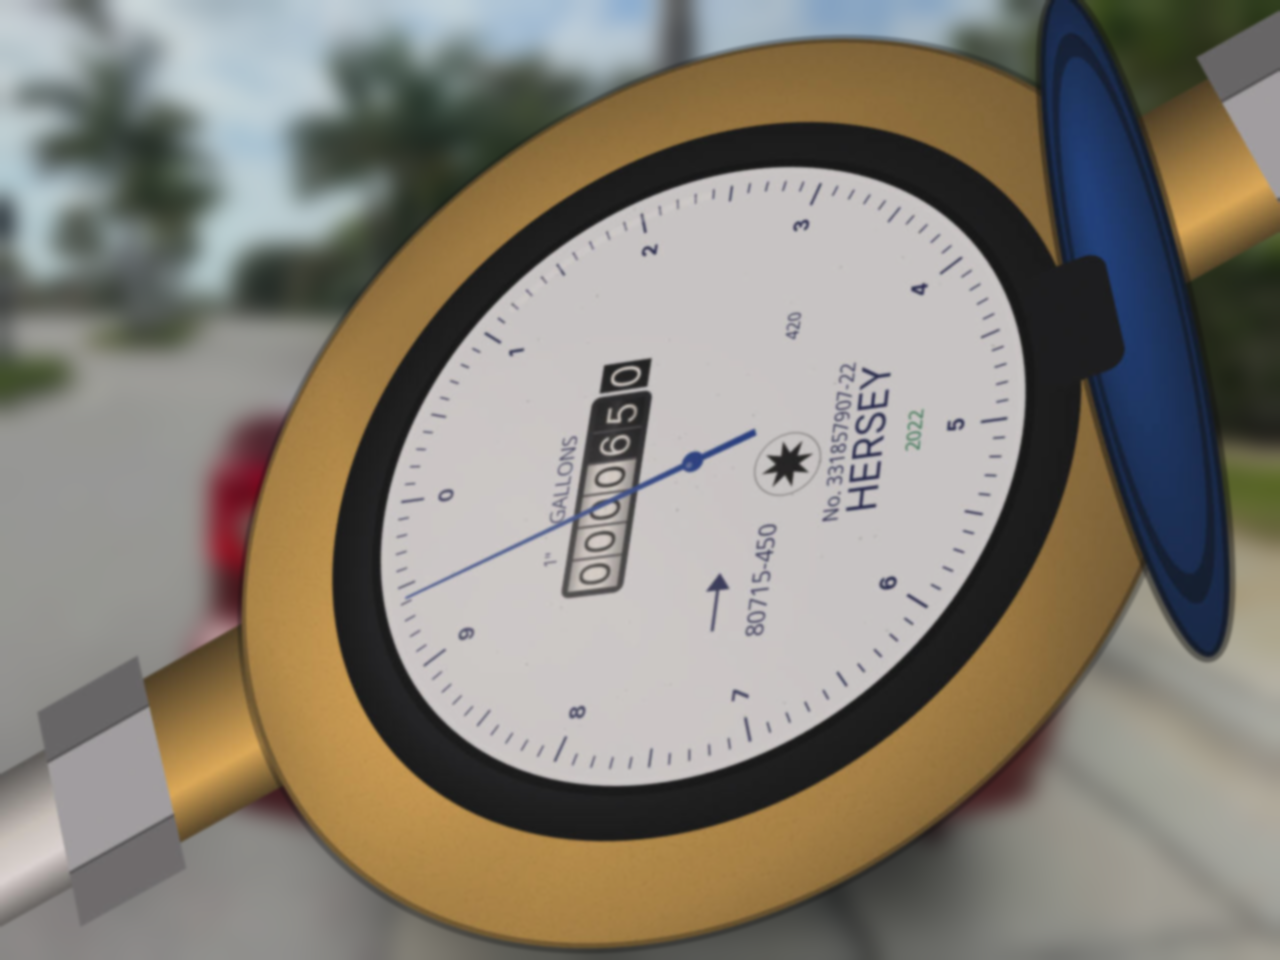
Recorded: 649.4 gal
